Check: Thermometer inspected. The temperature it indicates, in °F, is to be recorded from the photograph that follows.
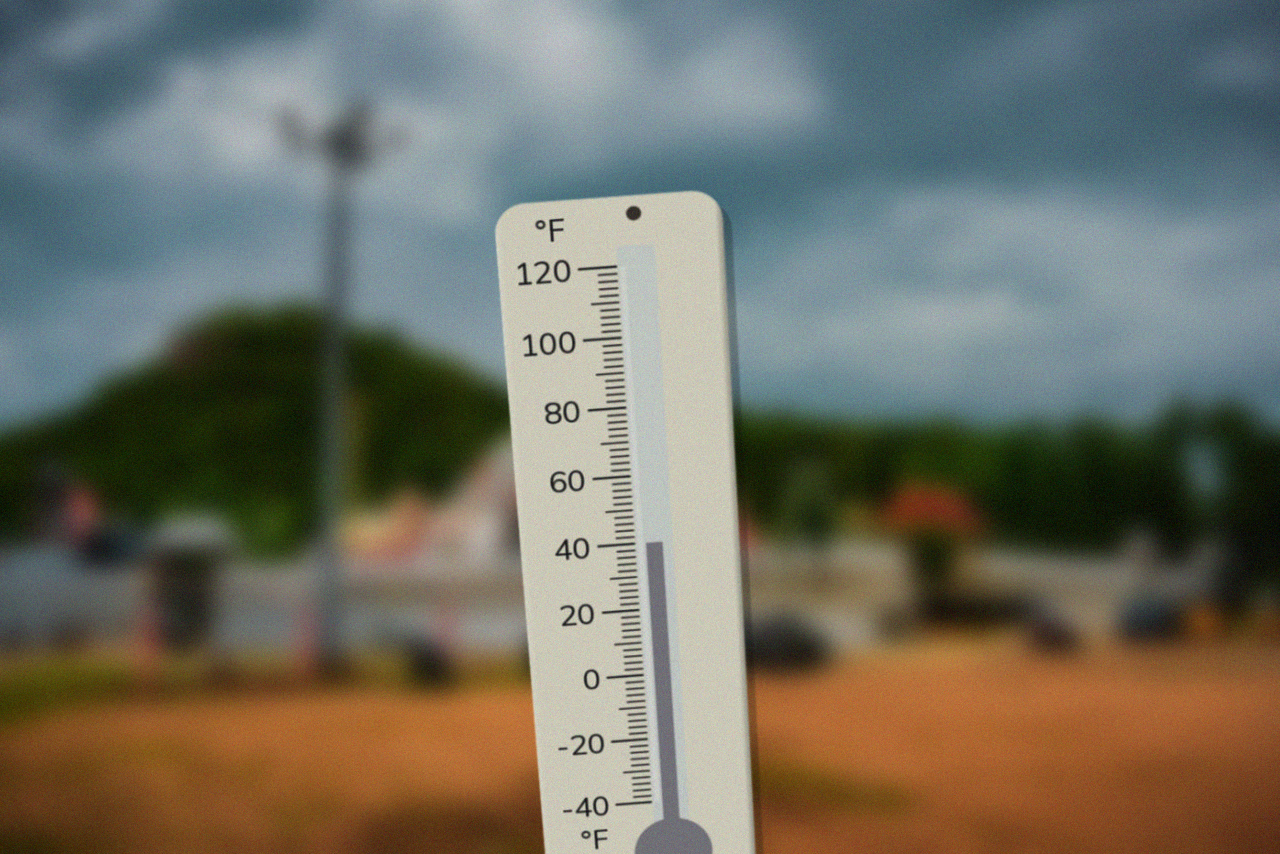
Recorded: 40 °F
